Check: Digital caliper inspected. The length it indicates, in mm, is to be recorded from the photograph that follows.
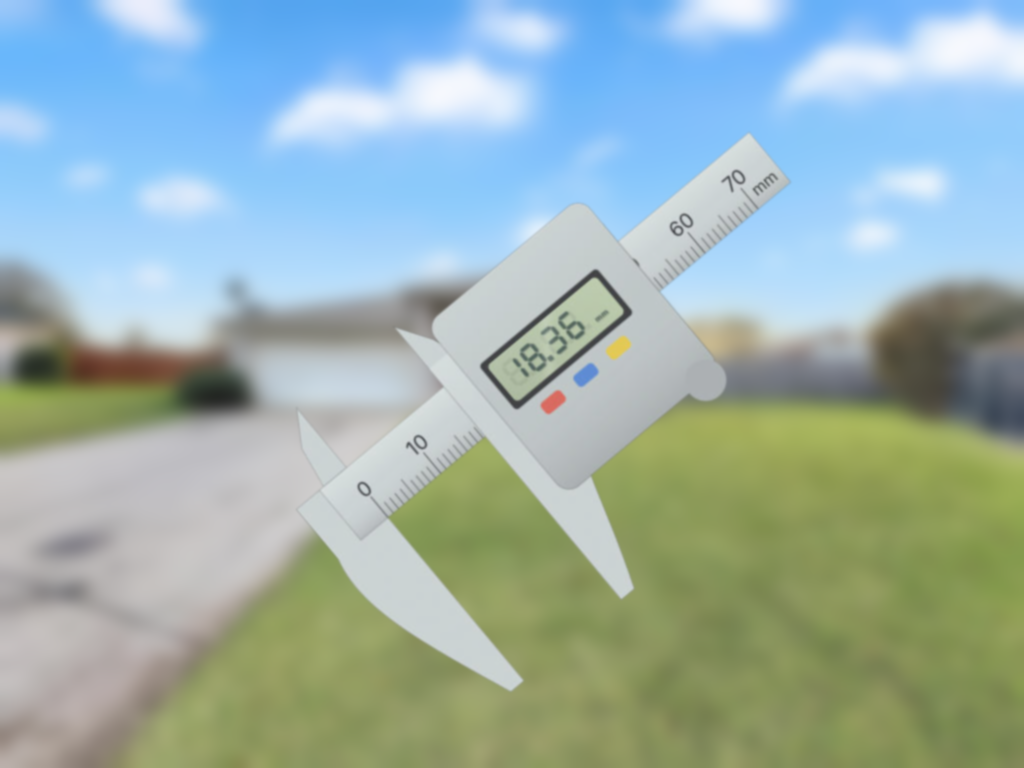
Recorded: 18.36 mm
